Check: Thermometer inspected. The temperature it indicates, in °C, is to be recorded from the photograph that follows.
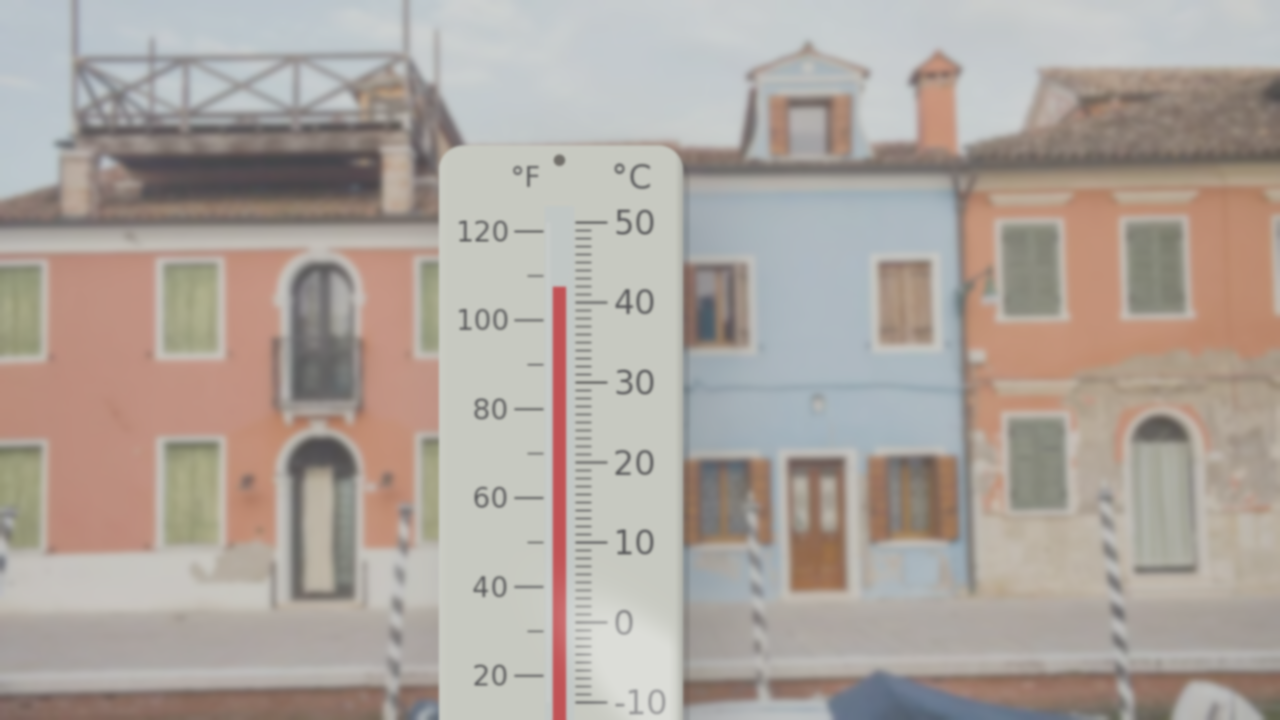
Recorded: 42 °C
